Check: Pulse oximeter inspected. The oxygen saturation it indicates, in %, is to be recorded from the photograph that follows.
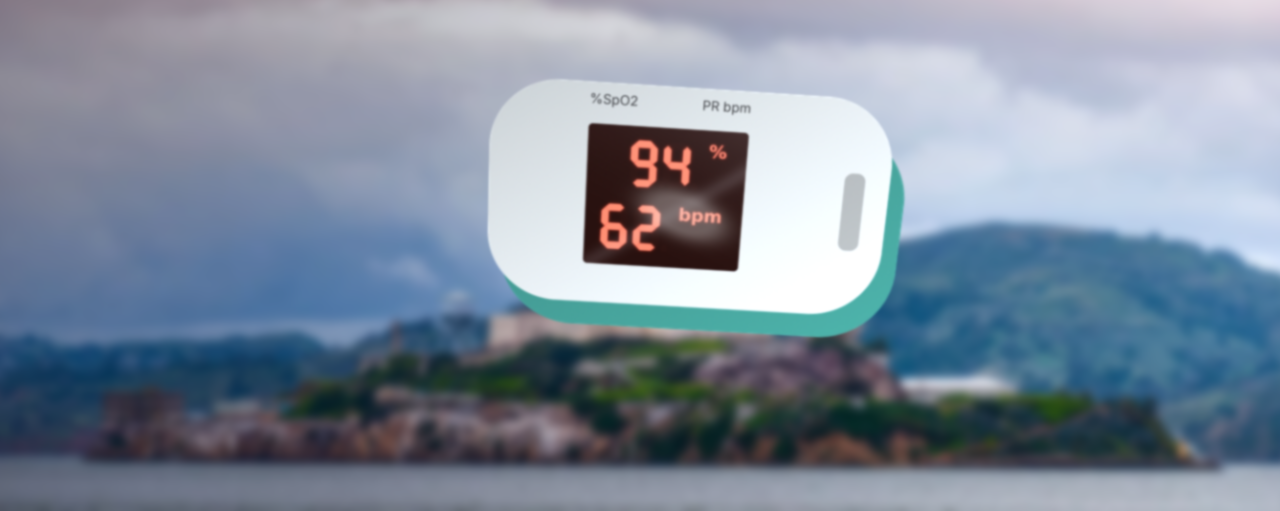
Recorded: 94 %
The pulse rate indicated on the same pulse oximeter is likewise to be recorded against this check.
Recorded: 62 bpm
